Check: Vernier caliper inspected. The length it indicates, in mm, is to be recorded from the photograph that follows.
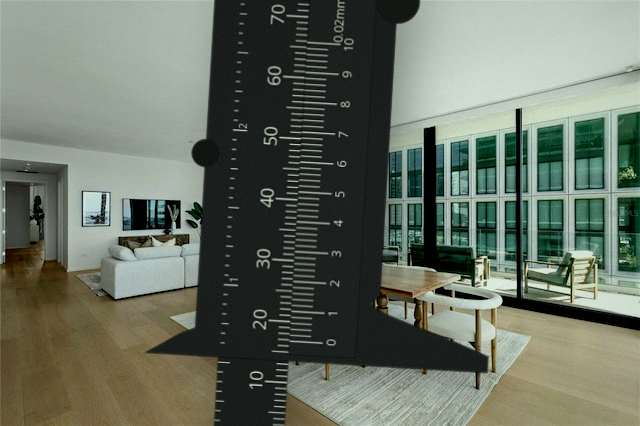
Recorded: 16.8 mm
